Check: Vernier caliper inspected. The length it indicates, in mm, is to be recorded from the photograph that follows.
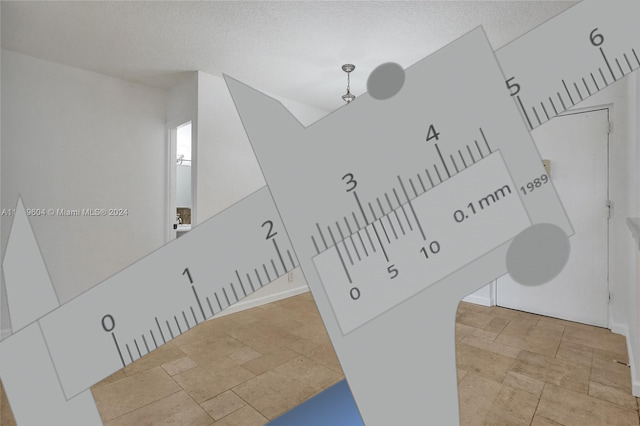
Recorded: 26.0 mm
